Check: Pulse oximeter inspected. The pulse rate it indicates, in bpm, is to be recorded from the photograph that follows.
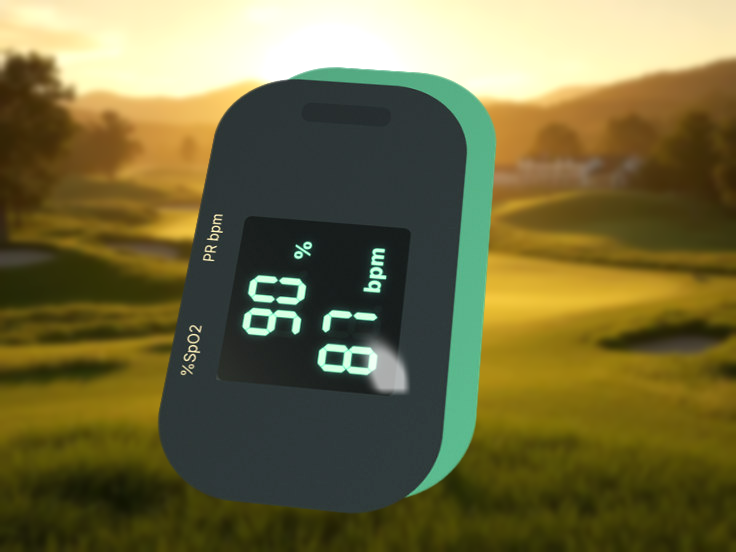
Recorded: 87 bpm
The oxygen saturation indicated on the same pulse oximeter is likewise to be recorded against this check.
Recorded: 90 %
